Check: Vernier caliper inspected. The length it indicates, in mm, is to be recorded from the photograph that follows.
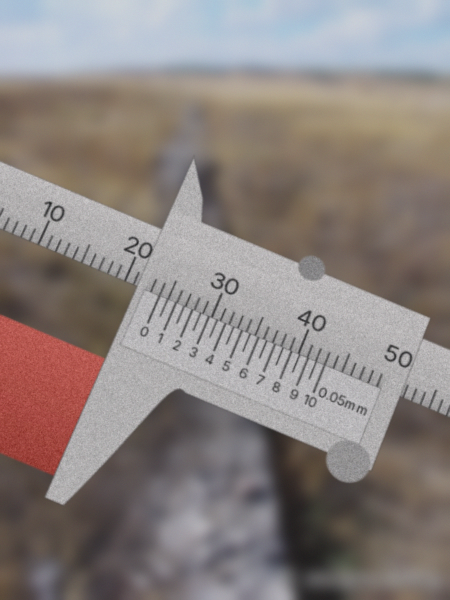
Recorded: 24.0 mm
